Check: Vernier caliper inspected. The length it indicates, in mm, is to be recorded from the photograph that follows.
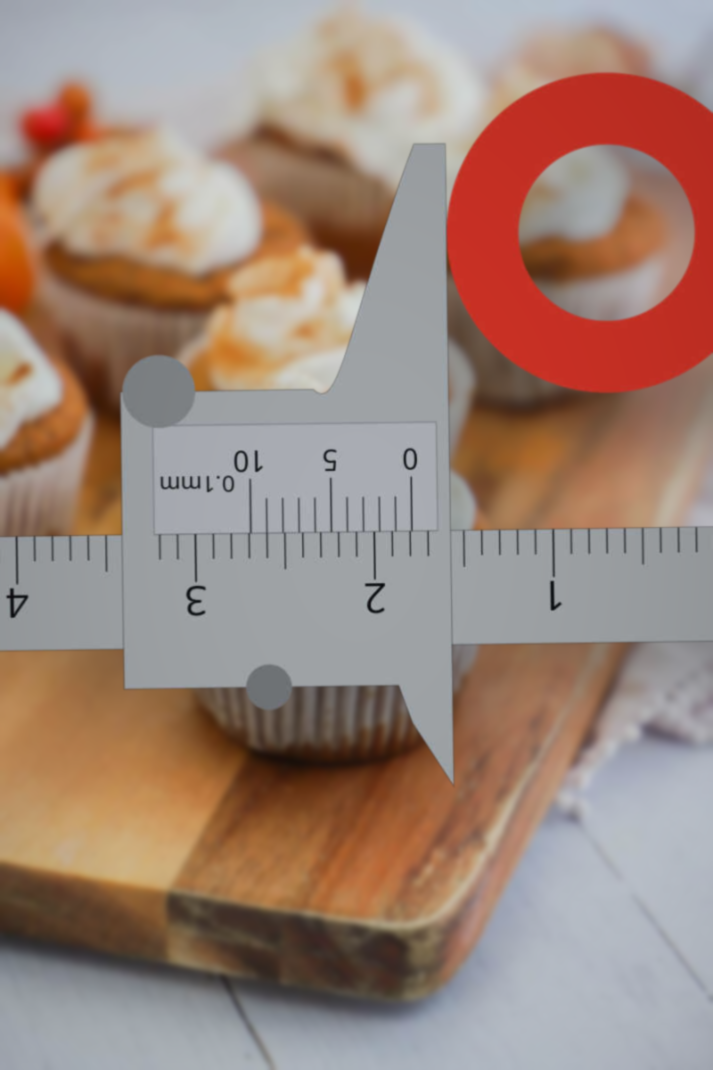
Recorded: 17.9 mm
